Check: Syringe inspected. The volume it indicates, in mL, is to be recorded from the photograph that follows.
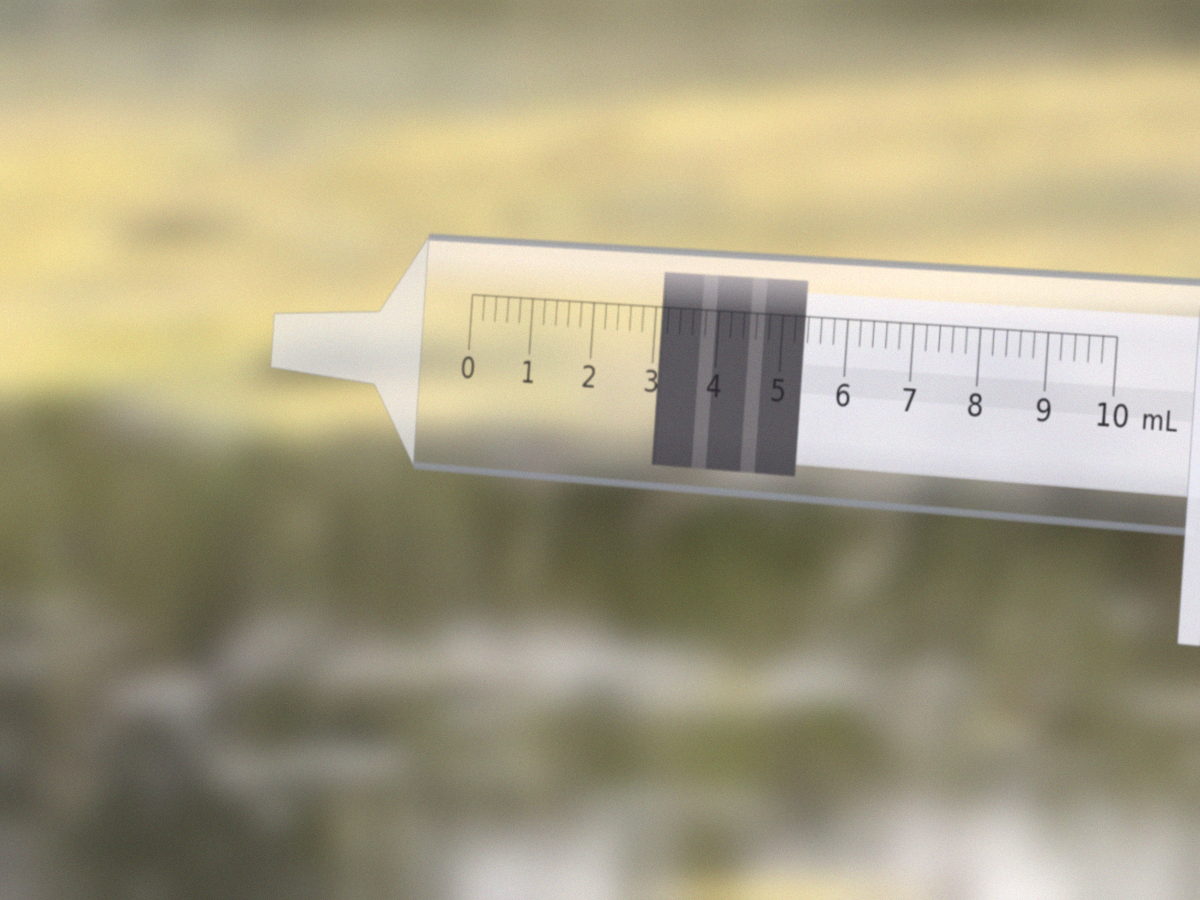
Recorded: 3.1 mL
